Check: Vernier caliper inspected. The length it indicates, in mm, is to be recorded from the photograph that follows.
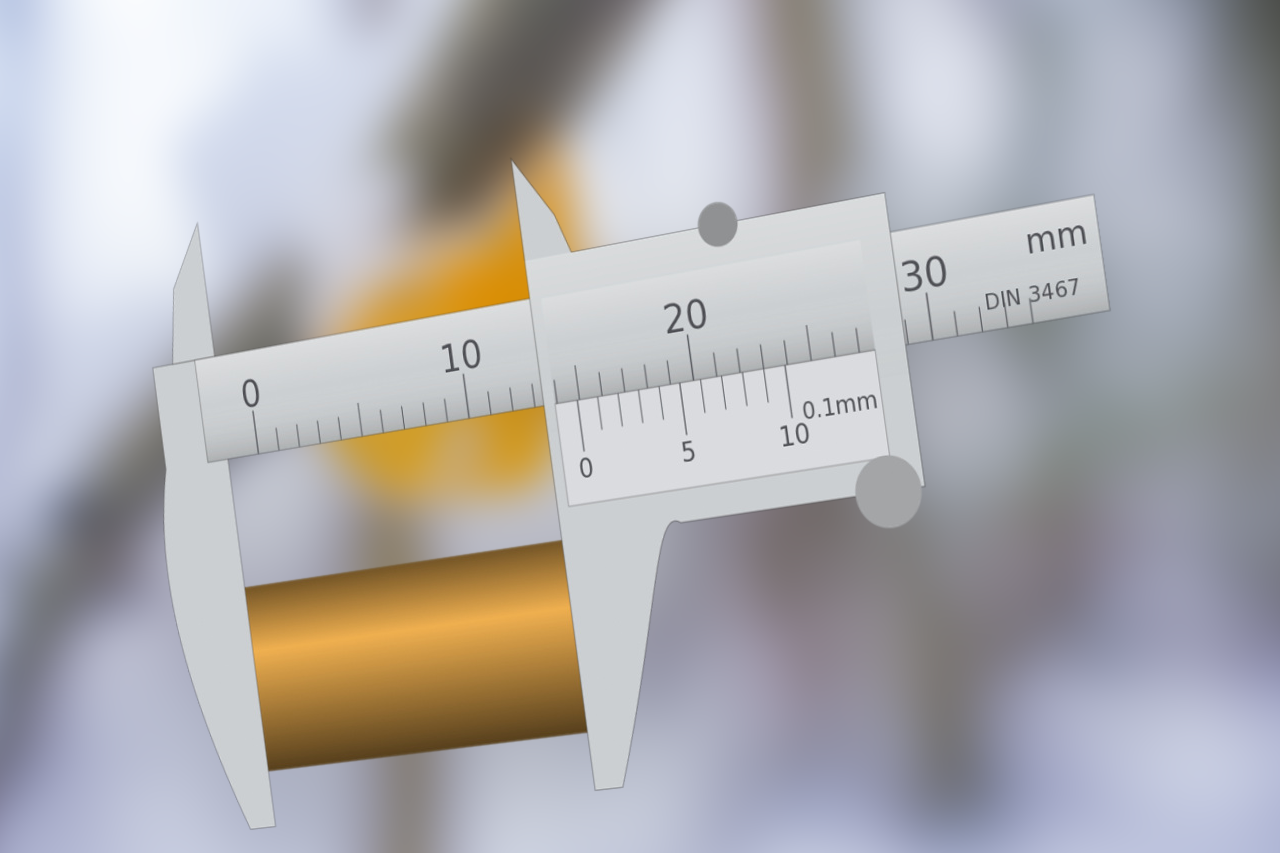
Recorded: 14.9 mm
